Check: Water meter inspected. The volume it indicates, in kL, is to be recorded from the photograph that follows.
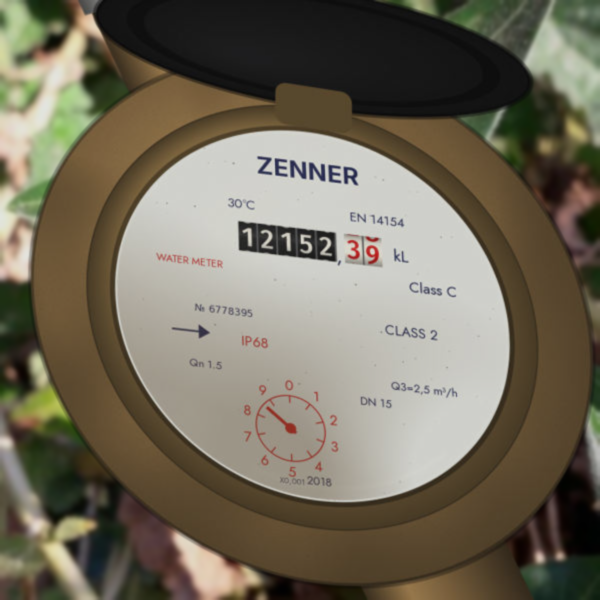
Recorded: 12152.388 kL
